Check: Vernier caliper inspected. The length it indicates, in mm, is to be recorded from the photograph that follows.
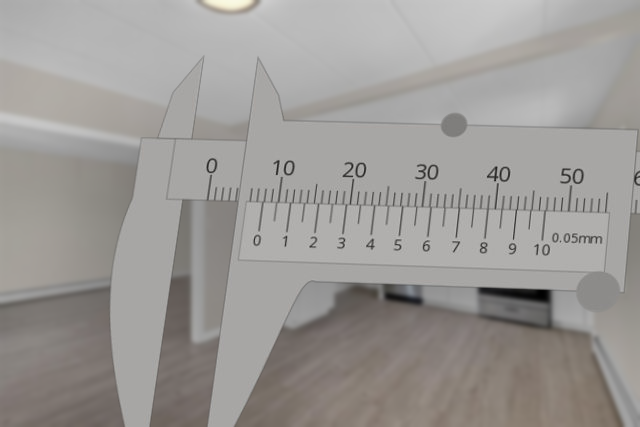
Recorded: 7.8 mm
